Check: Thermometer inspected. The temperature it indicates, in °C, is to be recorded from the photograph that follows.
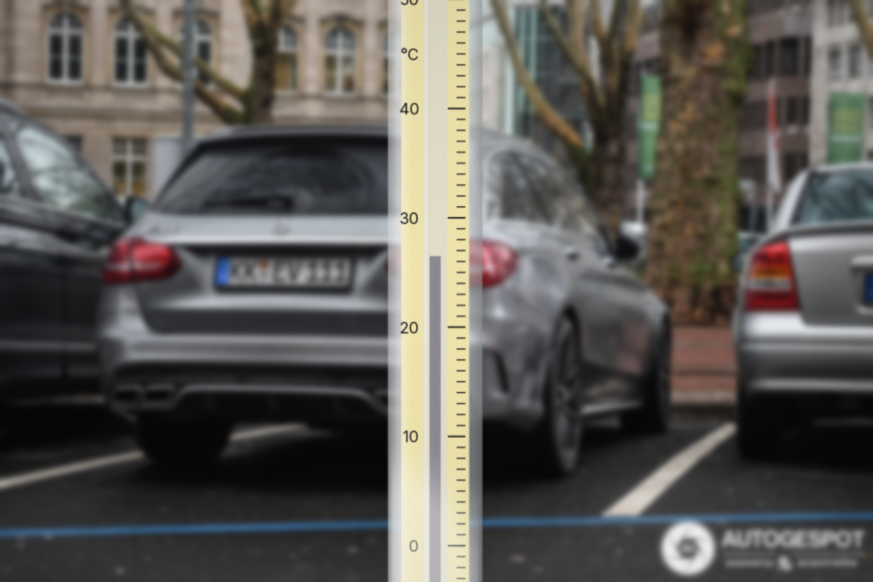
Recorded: 26.5 °C
